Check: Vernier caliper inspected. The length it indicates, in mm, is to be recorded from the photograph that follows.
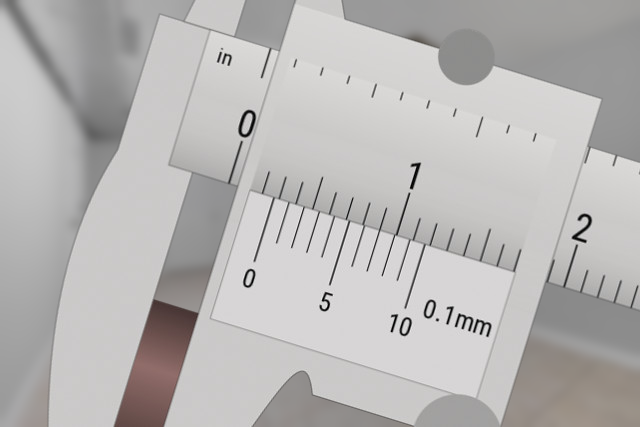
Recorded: 2.7 mm
